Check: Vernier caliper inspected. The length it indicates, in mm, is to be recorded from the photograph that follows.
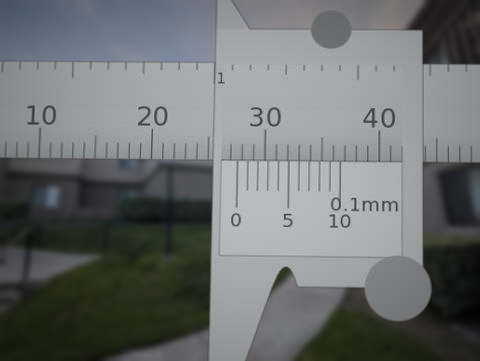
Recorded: 27.6 mm
